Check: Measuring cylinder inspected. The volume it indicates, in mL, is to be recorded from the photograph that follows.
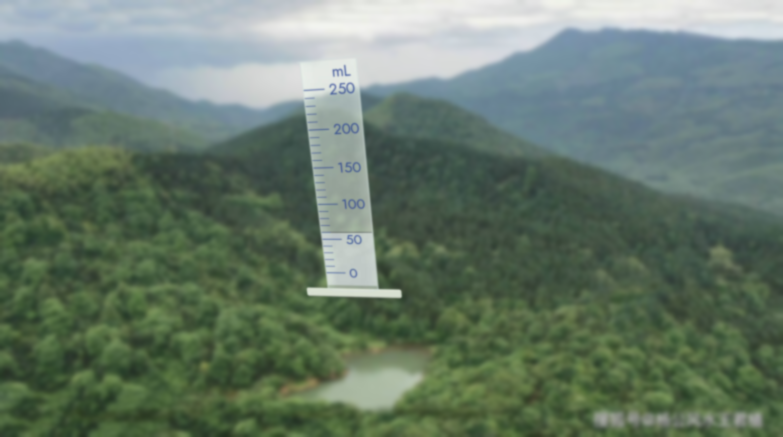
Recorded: 60 mL
